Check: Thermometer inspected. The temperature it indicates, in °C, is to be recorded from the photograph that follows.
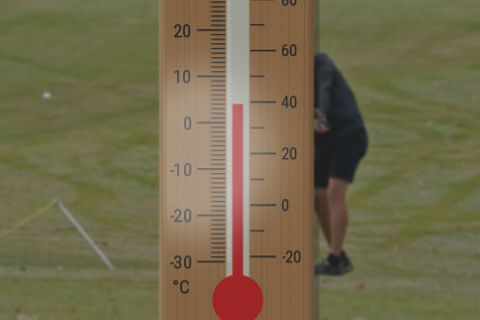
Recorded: 4 °C
